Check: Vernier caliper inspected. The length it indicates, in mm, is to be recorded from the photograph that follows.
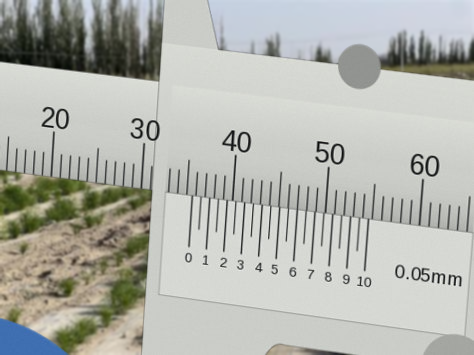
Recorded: 35.6 mm
